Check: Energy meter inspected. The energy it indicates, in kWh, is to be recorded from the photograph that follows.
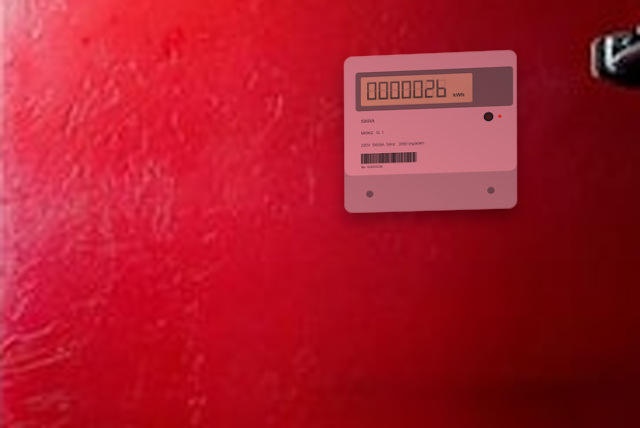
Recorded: 26 kWh
